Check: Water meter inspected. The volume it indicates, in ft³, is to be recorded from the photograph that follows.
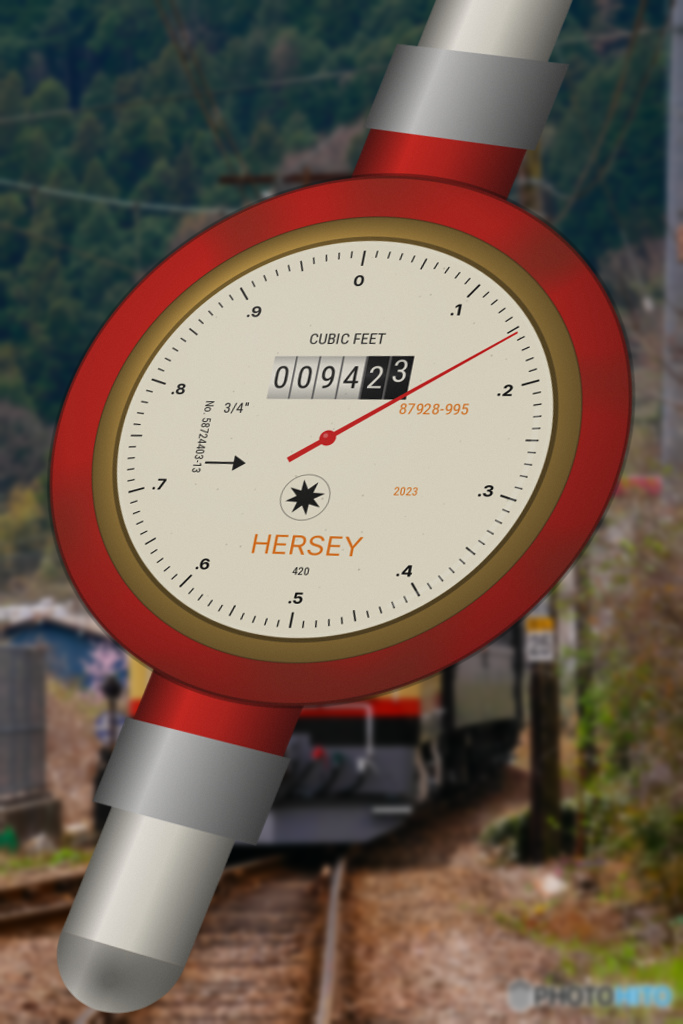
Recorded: 9423.15 ft³
